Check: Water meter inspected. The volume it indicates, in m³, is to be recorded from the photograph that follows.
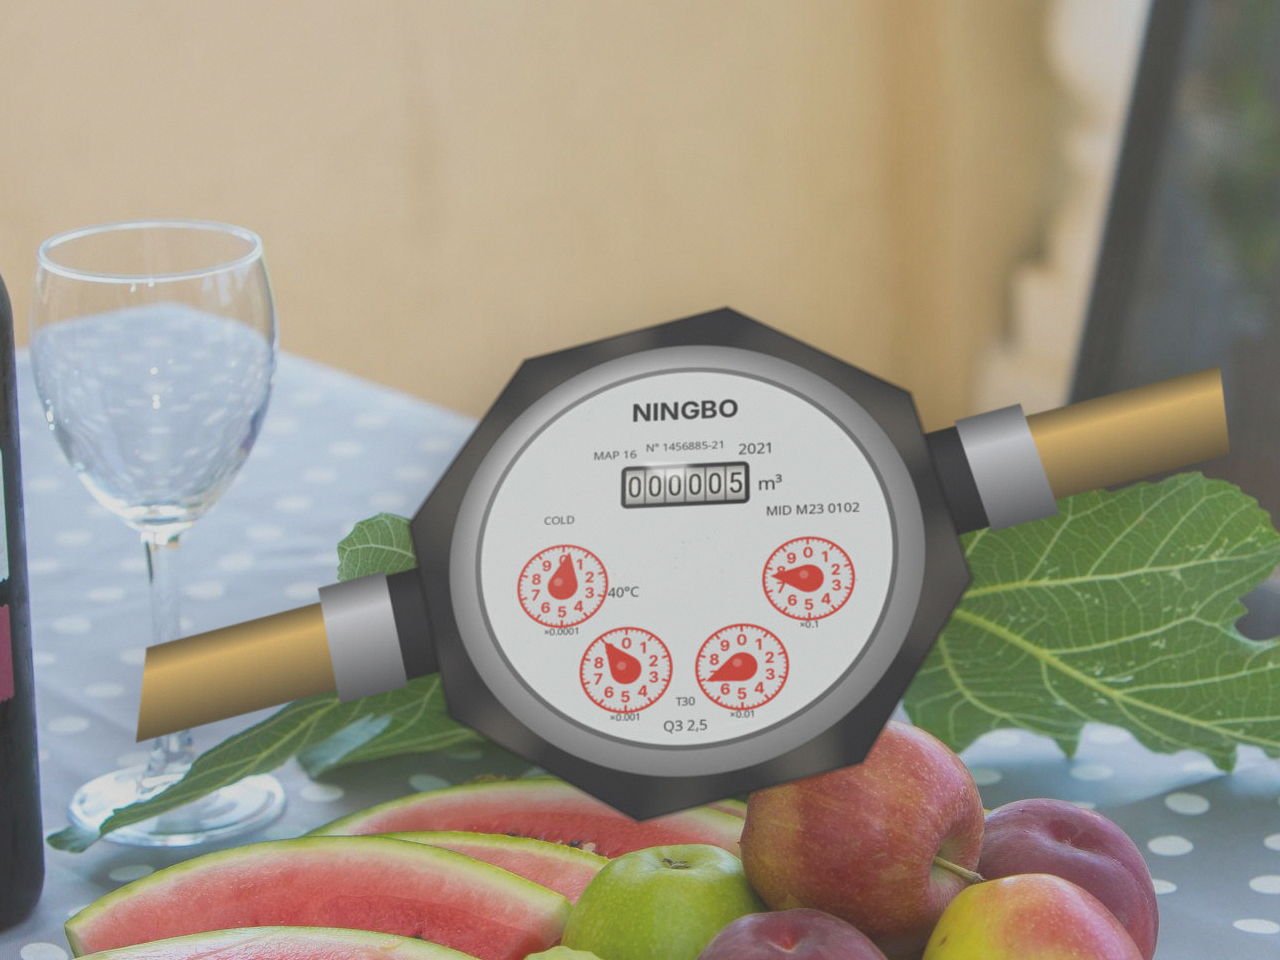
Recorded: 5.7690 m³
